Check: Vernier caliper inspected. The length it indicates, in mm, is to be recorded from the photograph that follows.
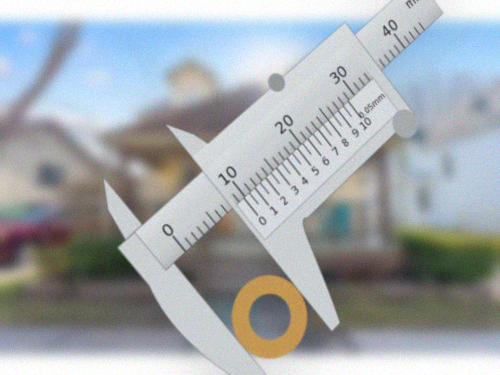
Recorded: 9.8 mm
